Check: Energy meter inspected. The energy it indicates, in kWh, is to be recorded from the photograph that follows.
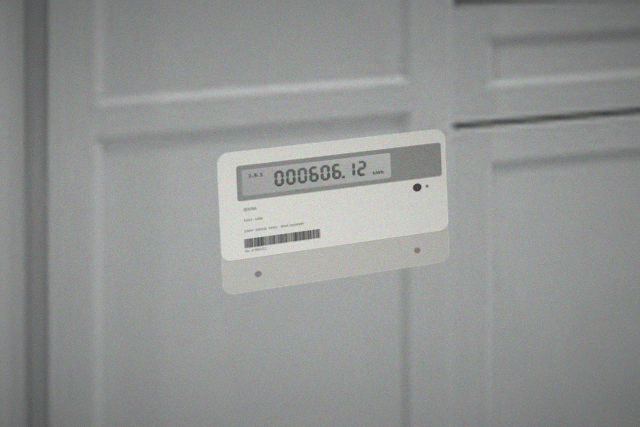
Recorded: 606.12 kWh
